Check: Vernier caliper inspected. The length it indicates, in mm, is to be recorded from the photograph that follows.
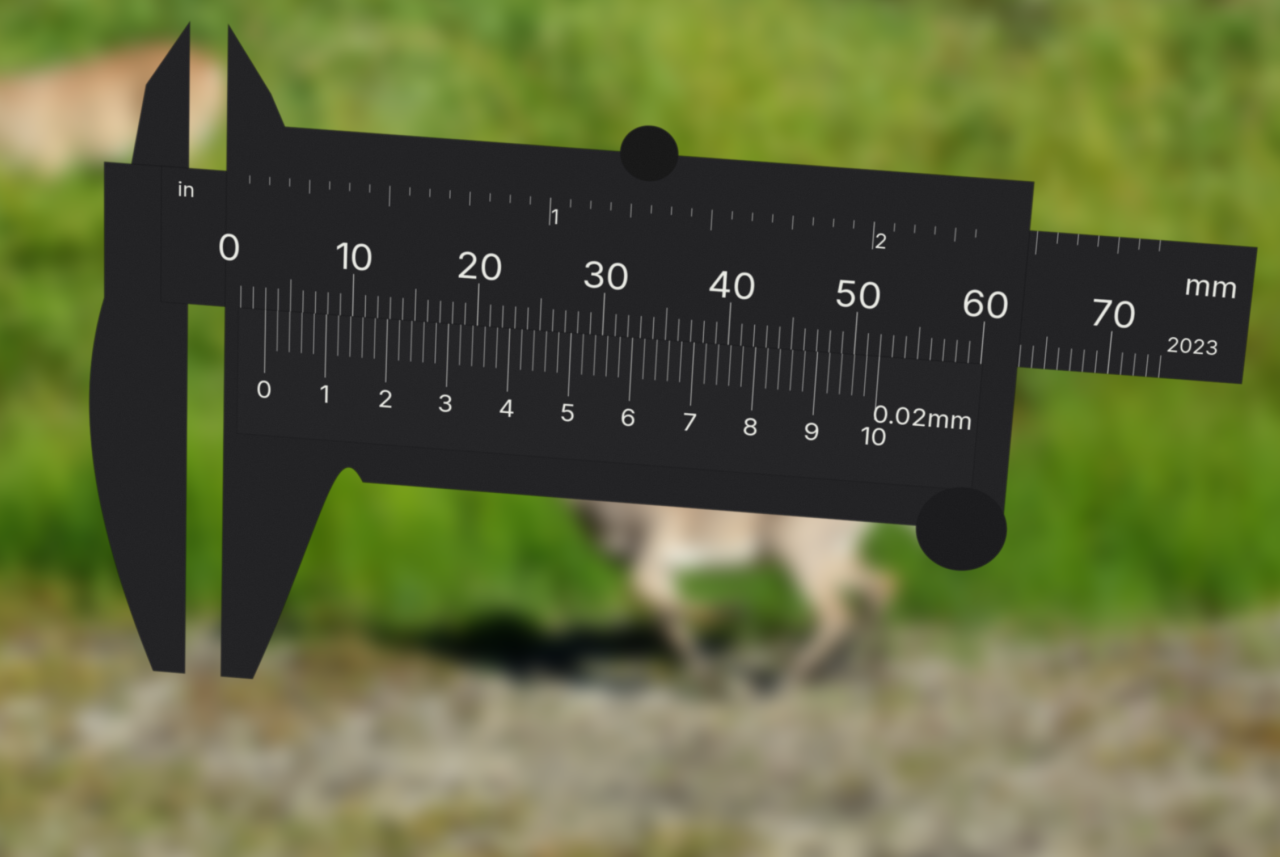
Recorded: 3.0 mm
